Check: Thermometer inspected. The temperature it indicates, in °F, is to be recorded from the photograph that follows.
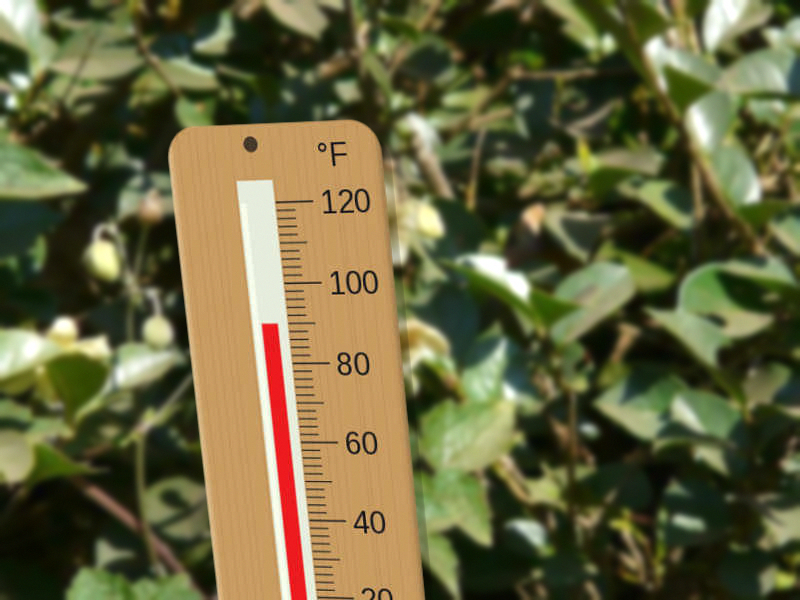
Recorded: 90 °F
